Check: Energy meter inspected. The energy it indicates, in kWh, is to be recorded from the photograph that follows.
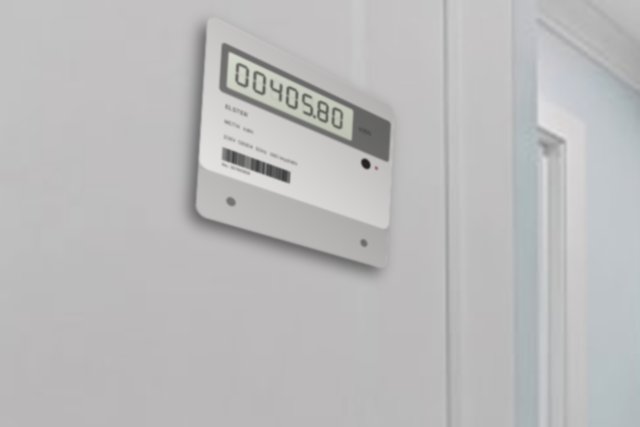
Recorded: 405.80 kWh
